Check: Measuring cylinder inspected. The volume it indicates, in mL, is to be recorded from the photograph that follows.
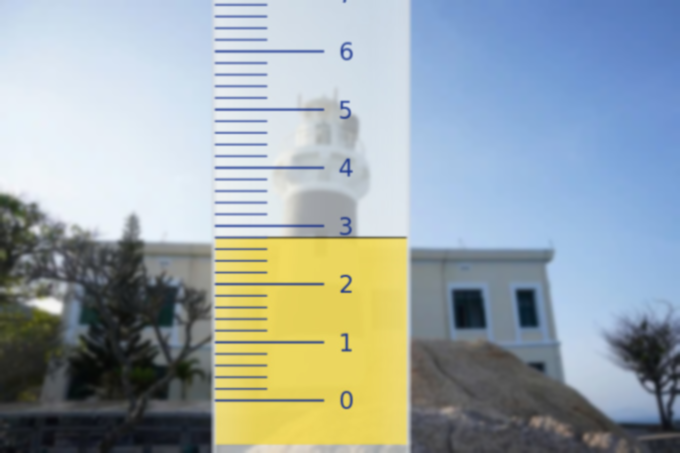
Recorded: 2.8 mL
